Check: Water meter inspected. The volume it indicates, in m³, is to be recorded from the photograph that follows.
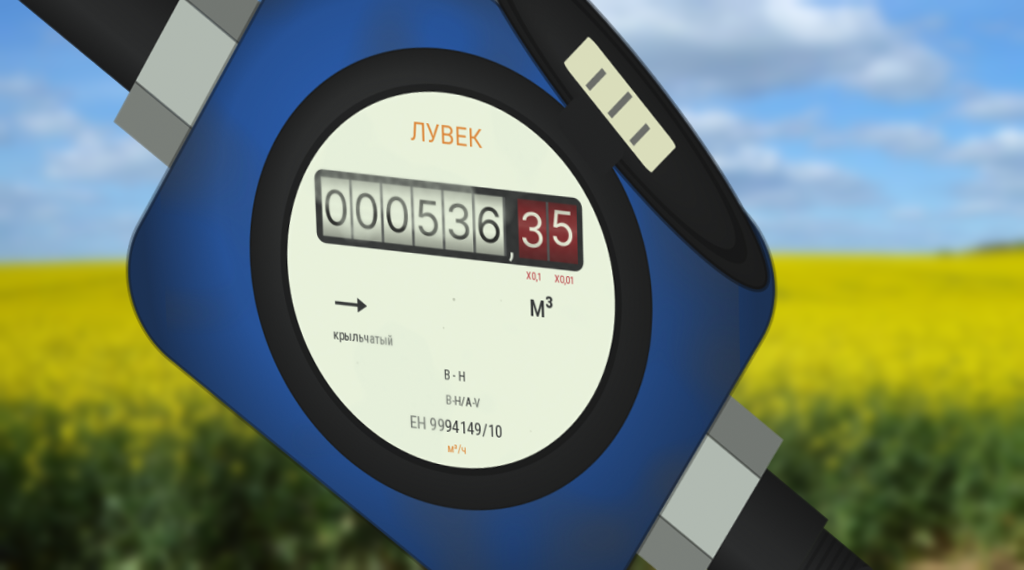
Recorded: 536.35 m³
